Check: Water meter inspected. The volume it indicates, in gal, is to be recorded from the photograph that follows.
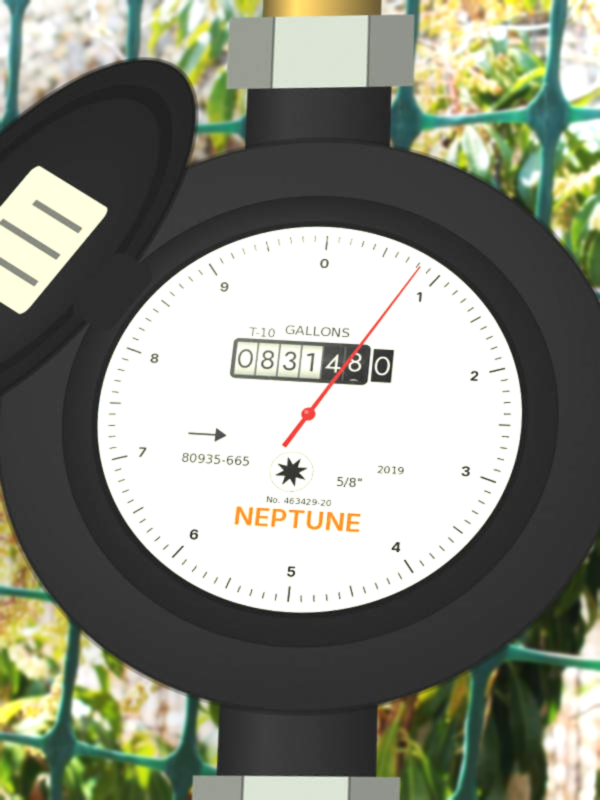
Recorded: 831480.8 gal
